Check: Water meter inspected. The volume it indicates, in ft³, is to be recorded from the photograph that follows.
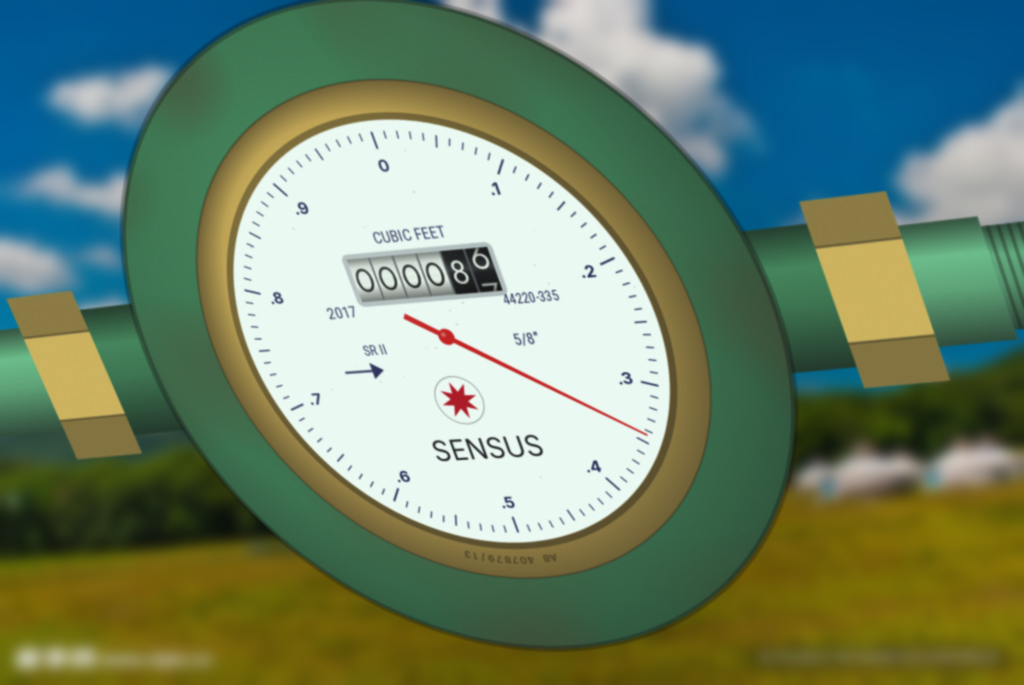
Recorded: 86.34 ft³
